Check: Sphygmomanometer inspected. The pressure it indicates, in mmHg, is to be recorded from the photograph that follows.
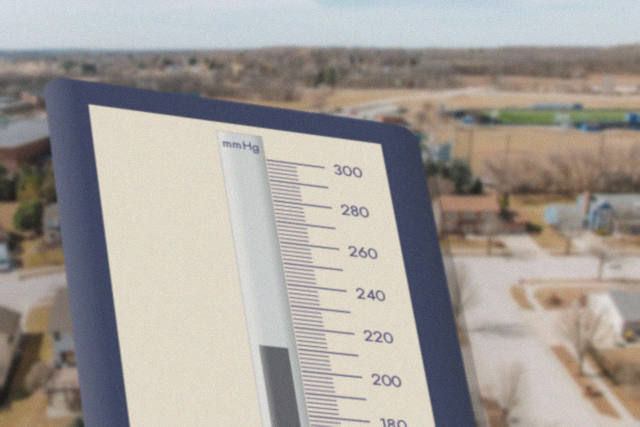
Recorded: 210 mmHg
